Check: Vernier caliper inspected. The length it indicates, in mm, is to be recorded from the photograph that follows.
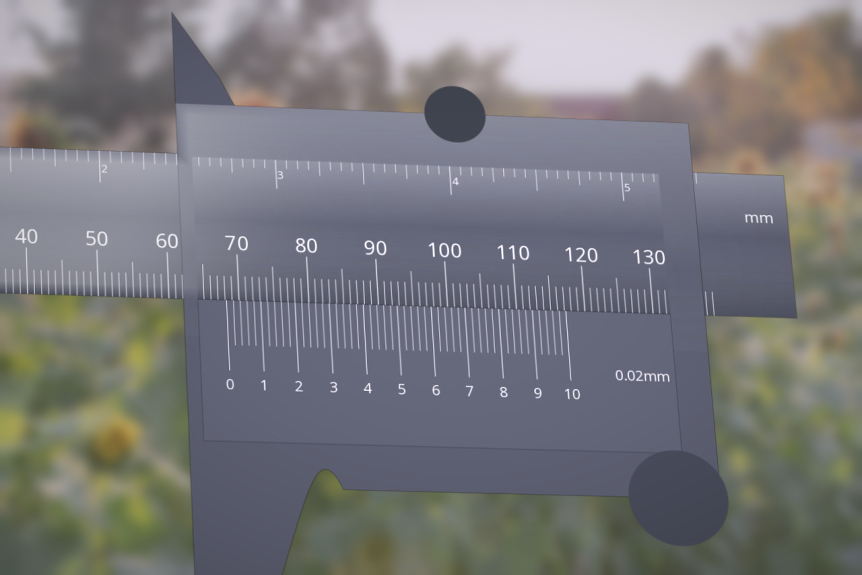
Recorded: 68.2 mm
